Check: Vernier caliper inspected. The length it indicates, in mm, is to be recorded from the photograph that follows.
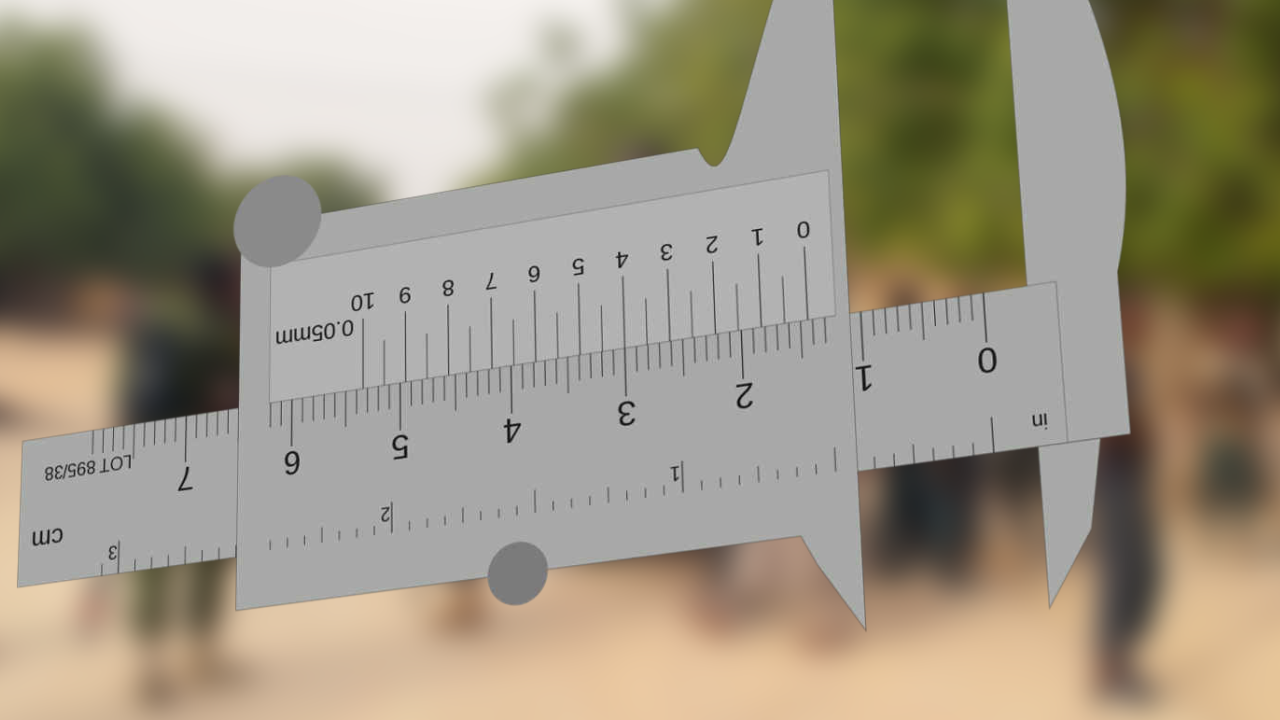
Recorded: 14.4 mm
